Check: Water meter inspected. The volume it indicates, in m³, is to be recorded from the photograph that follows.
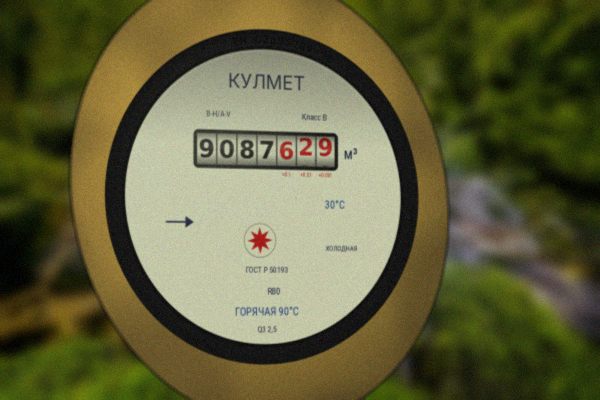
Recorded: 9087.629 m³
